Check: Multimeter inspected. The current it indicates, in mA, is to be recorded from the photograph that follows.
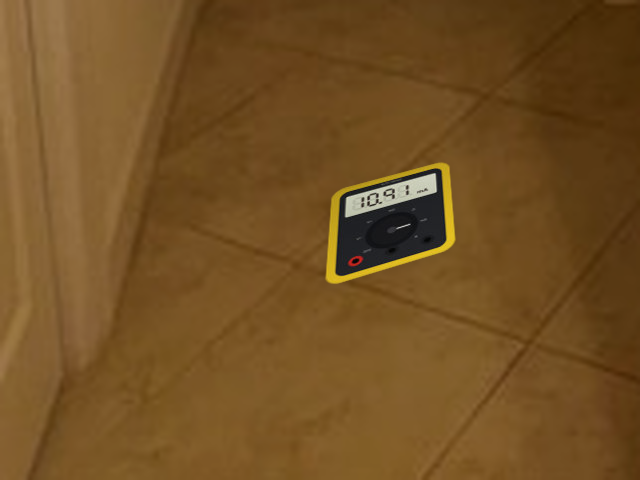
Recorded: 10.91 mA
